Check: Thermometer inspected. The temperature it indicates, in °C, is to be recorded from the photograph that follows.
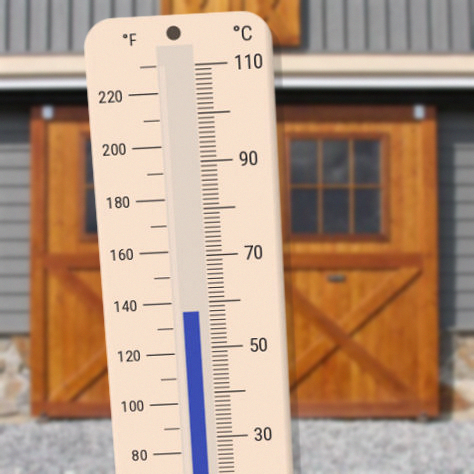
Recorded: 58 °C
